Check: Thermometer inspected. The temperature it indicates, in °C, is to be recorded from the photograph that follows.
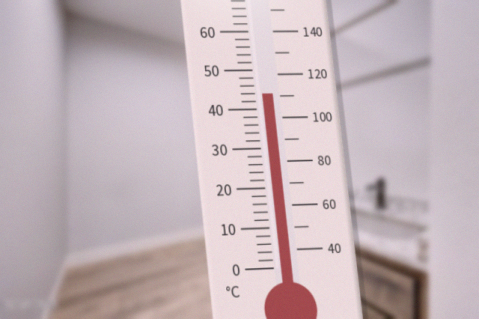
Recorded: 44 °C
